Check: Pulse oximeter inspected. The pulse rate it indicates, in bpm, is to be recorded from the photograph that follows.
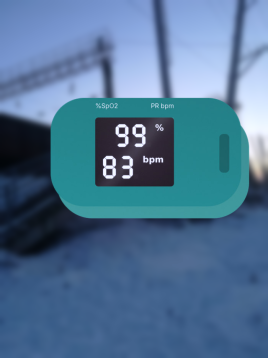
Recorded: 83 bpm
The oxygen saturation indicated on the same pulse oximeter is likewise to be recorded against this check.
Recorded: 99 %
